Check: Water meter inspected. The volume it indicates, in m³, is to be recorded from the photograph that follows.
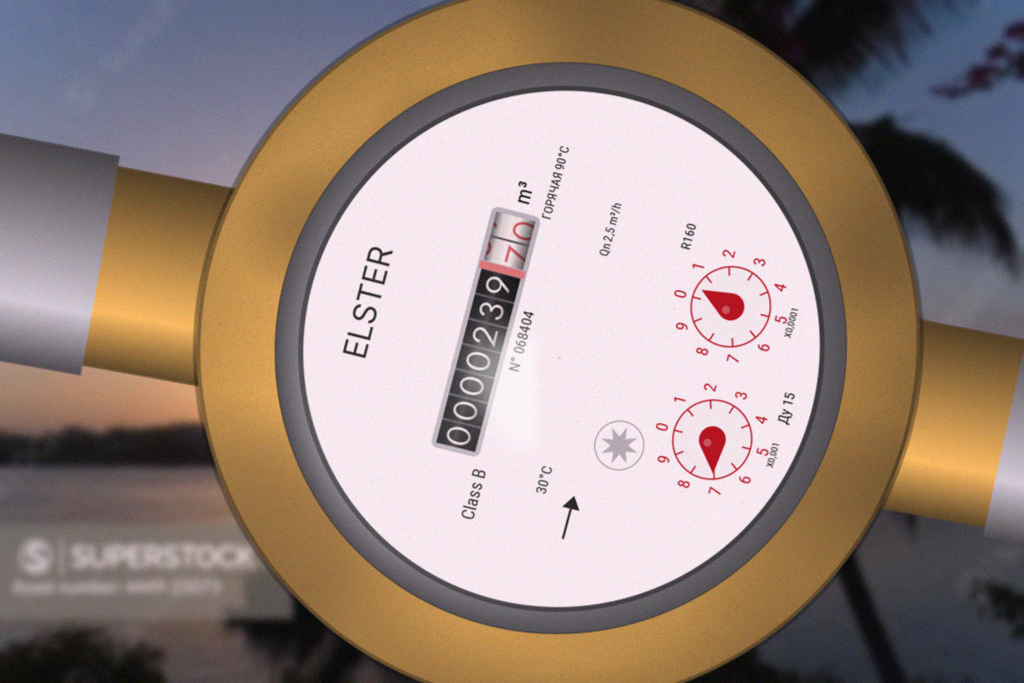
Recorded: 239.6970 m³
